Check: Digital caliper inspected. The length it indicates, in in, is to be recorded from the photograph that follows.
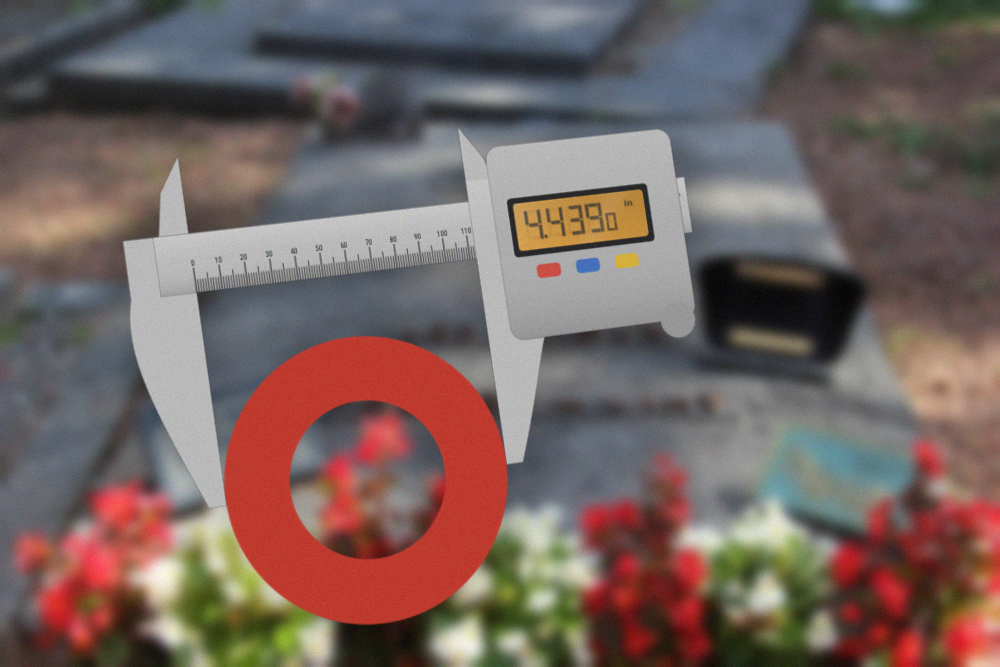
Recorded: 4.4390 in
